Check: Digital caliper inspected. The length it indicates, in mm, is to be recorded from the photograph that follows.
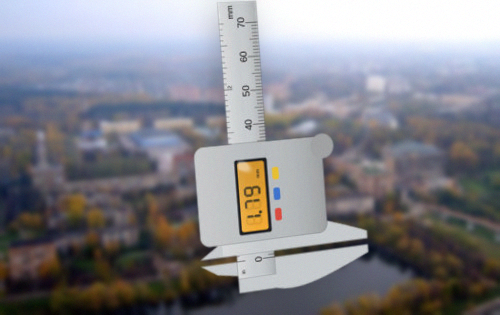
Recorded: 1.79 mm
